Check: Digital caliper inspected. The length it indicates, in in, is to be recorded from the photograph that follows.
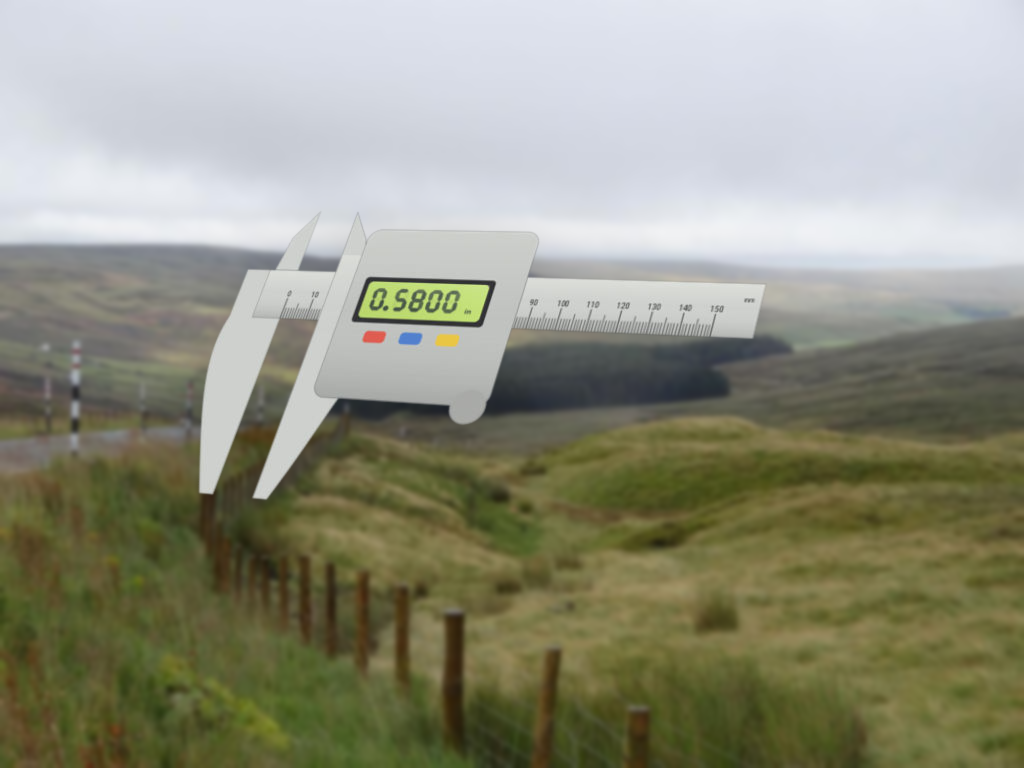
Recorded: 0.5800 in
